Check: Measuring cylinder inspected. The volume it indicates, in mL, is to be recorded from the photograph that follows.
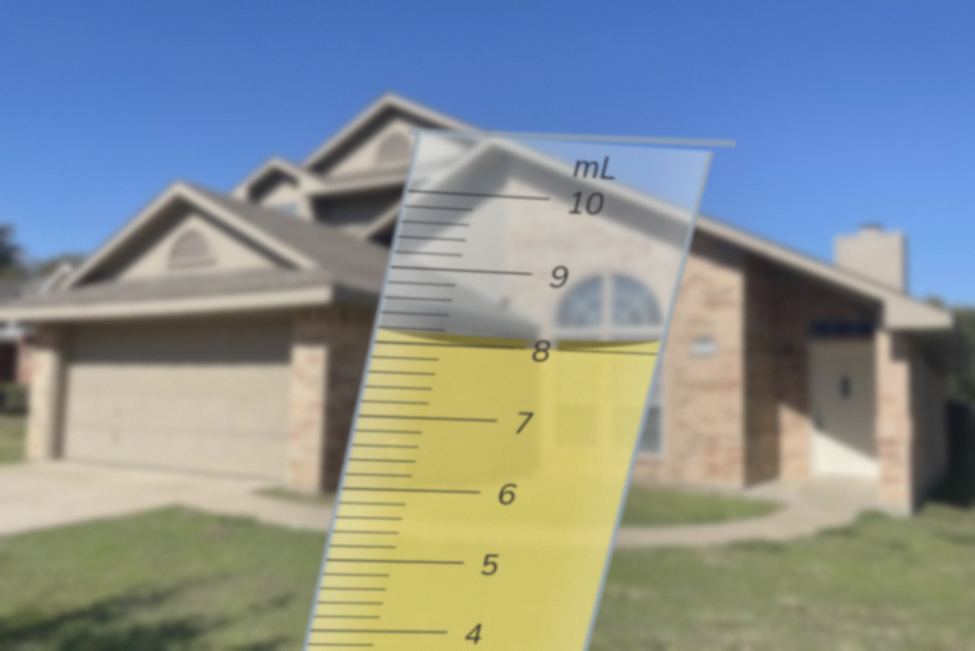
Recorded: 8 mL
